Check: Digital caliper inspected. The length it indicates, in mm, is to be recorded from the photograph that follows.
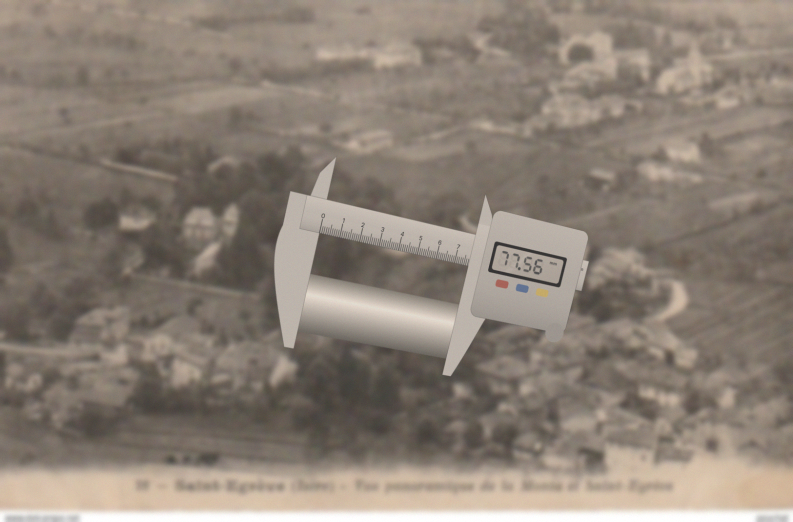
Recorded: 77.56 mm
